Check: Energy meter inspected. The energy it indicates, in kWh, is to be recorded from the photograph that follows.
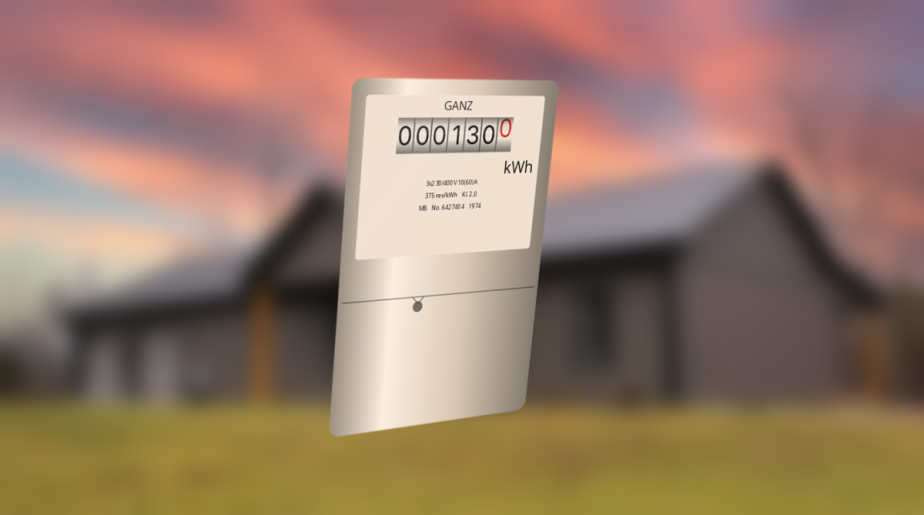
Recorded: 130.0 kWh
